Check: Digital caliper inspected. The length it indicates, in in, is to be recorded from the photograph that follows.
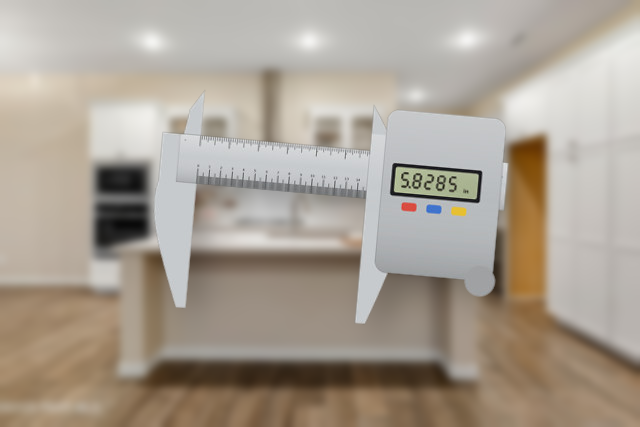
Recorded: 5.8285 in
